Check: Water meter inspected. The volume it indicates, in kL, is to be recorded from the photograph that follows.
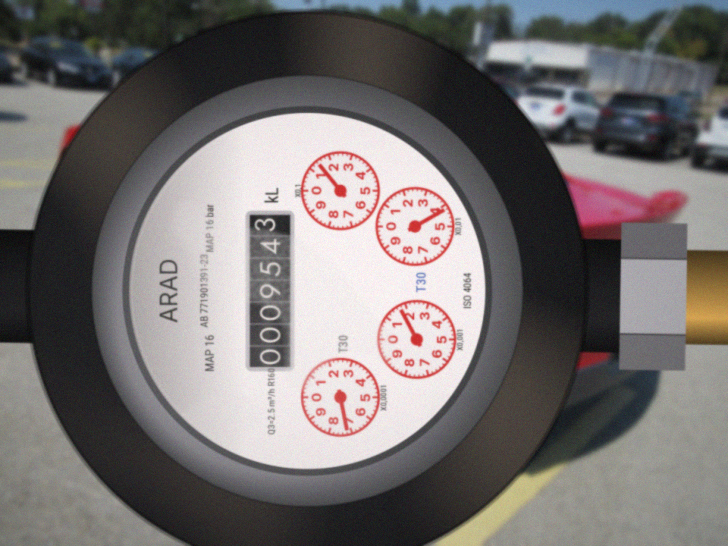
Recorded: 9543.1417 kL
